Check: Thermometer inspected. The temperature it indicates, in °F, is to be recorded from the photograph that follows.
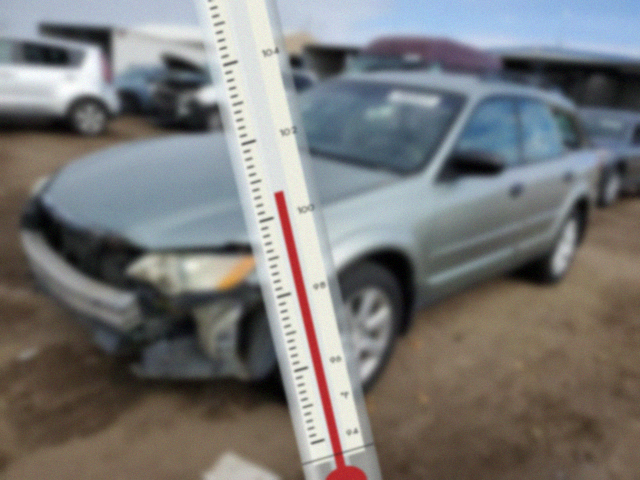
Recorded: 100.6 °F
